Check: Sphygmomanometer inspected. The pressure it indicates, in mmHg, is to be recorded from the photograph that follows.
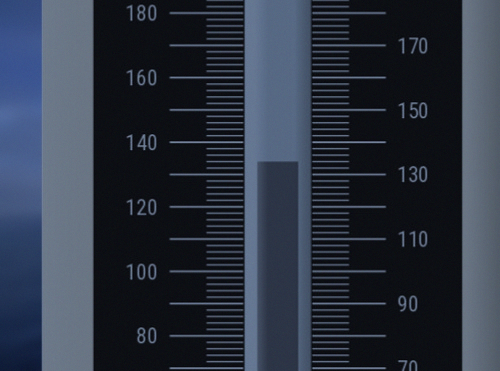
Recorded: 134 mmHg
